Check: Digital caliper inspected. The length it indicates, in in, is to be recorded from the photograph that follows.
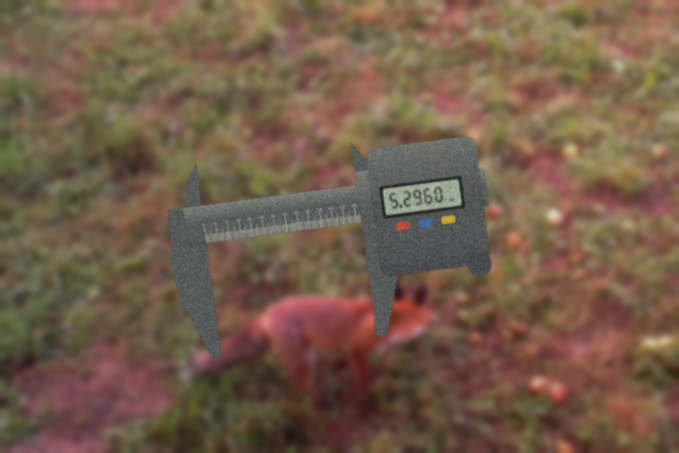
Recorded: 5.2960 in
